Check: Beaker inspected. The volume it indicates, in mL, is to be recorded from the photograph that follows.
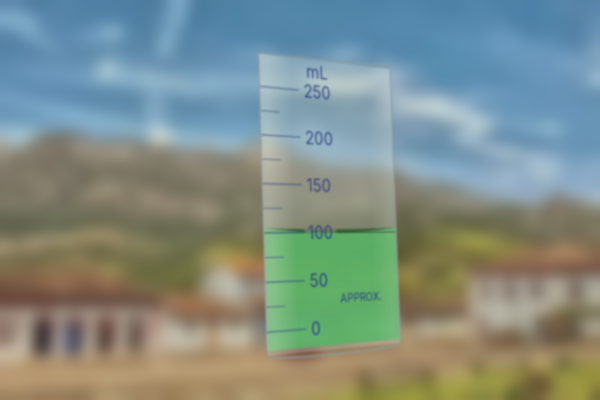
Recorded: 100 mL
